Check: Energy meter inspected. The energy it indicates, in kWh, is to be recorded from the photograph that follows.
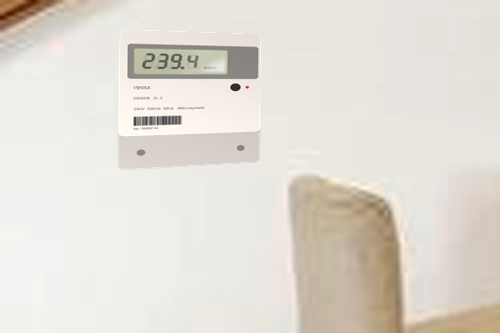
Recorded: 239.4 kWh
